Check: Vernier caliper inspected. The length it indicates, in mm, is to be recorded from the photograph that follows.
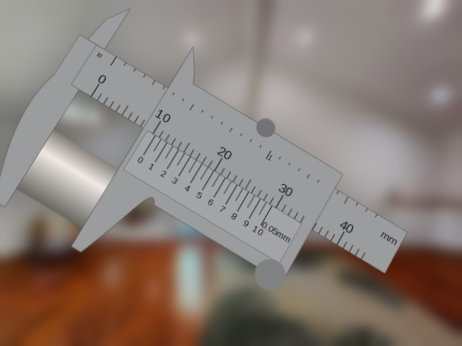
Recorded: 10.4 mm
